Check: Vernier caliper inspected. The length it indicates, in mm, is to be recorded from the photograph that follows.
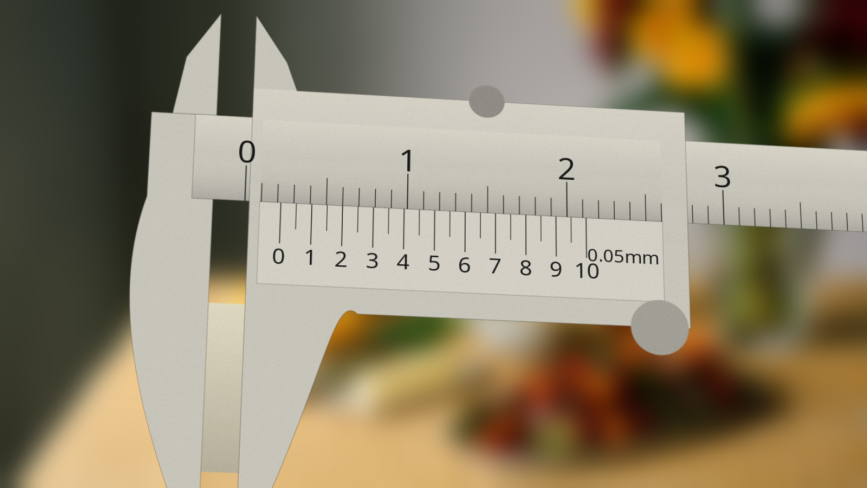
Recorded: 2.2 mm
